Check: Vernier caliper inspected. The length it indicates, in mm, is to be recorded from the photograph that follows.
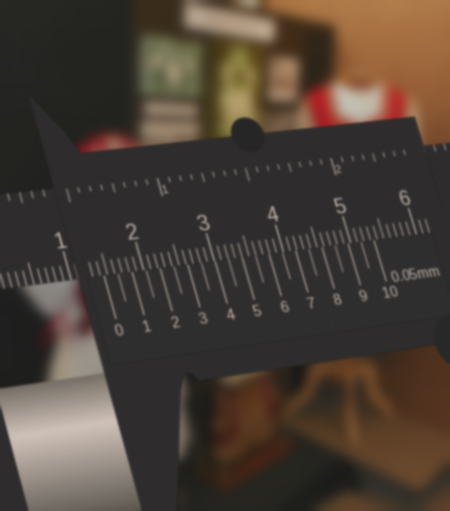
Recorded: 14.5 mm
